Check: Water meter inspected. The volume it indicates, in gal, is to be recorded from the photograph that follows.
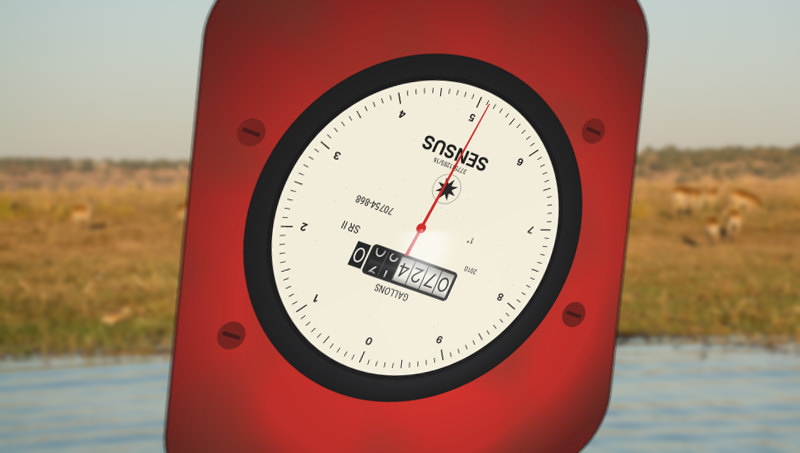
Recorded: 724195.1 gal
